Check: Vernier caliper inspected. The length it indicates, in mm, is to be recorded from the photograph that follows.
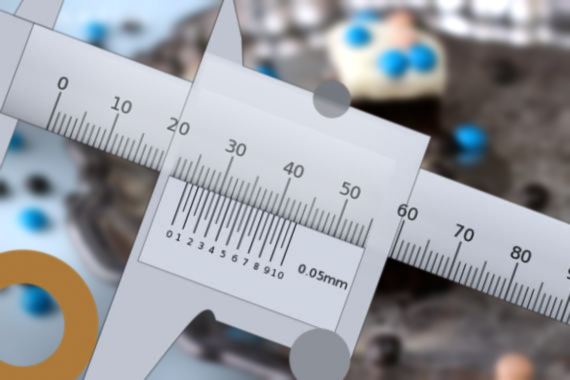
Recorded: 24.5 mm
